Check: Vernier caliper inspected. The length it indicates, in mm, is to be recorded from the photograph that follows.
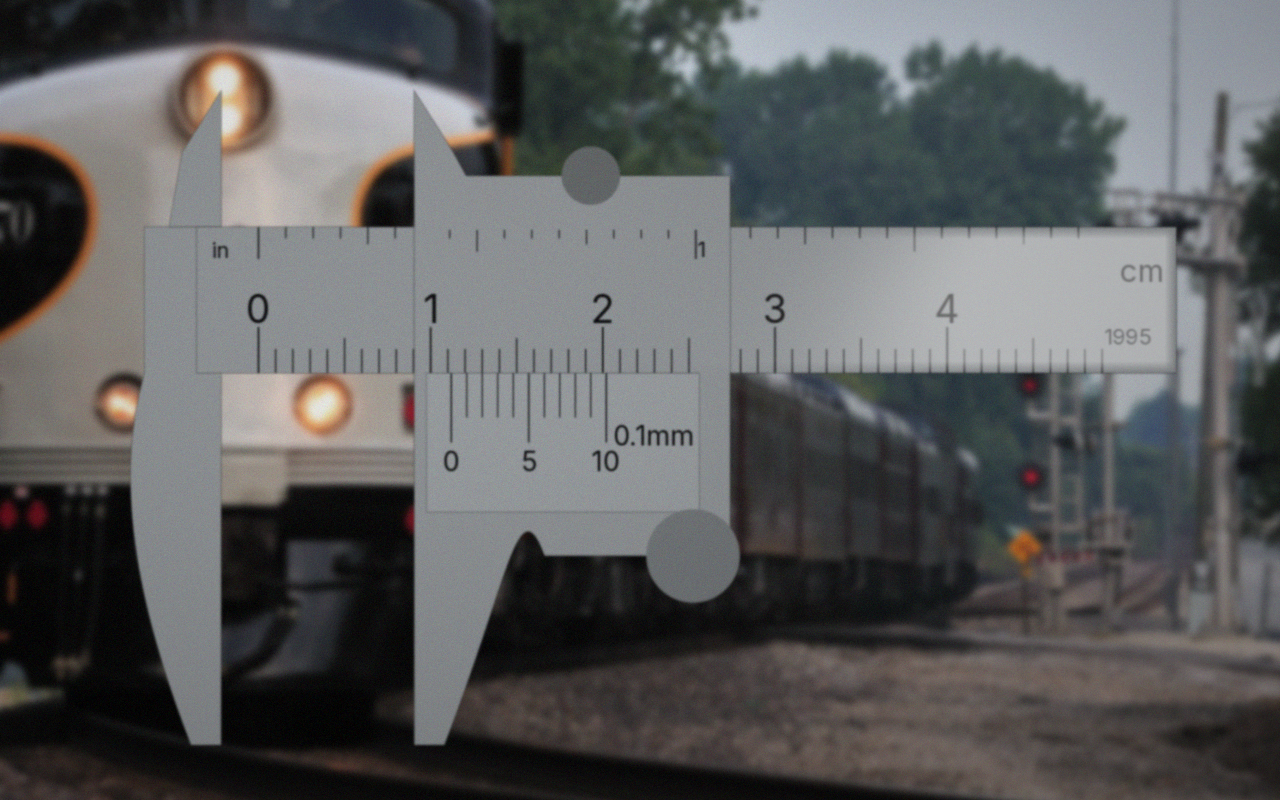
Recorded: 11.2 mm
